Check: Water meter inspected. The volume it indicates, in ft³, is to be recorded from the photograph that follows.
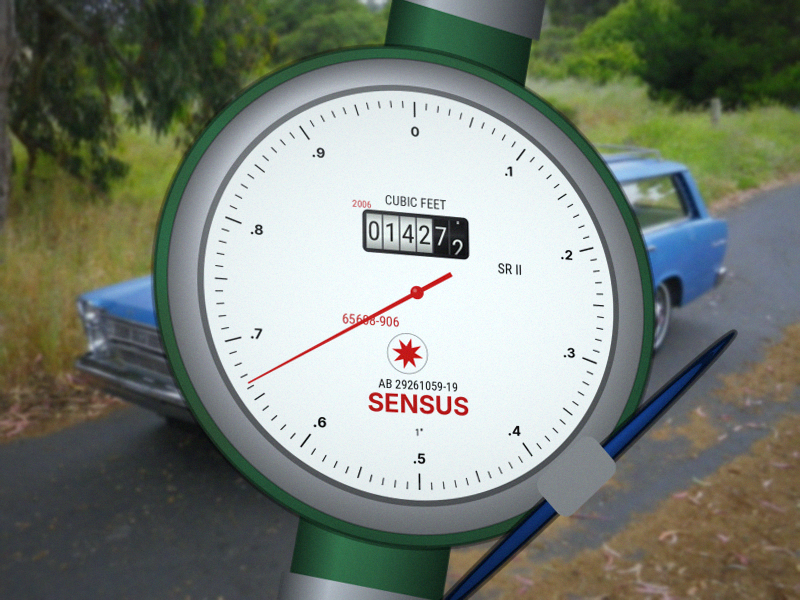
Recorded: 14271.66 ft³
